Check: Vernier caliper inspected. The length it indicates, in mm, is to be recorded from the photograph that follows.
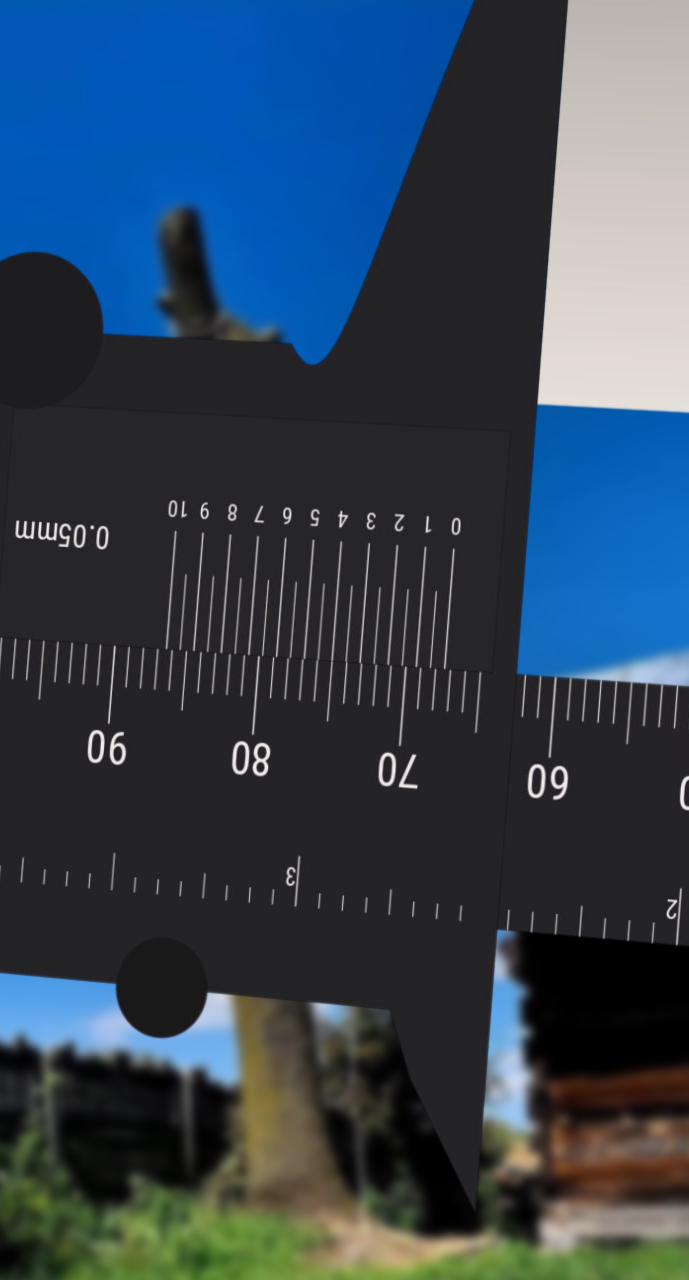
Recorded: 67.4 mm
